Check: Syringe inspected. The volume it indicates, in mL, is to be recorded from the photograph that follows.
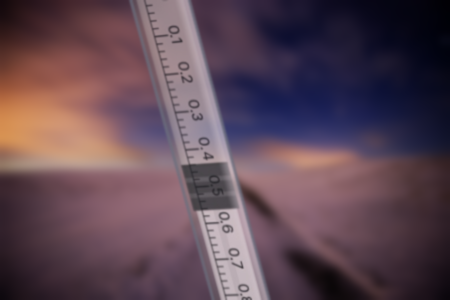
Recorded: 0.44 mL
